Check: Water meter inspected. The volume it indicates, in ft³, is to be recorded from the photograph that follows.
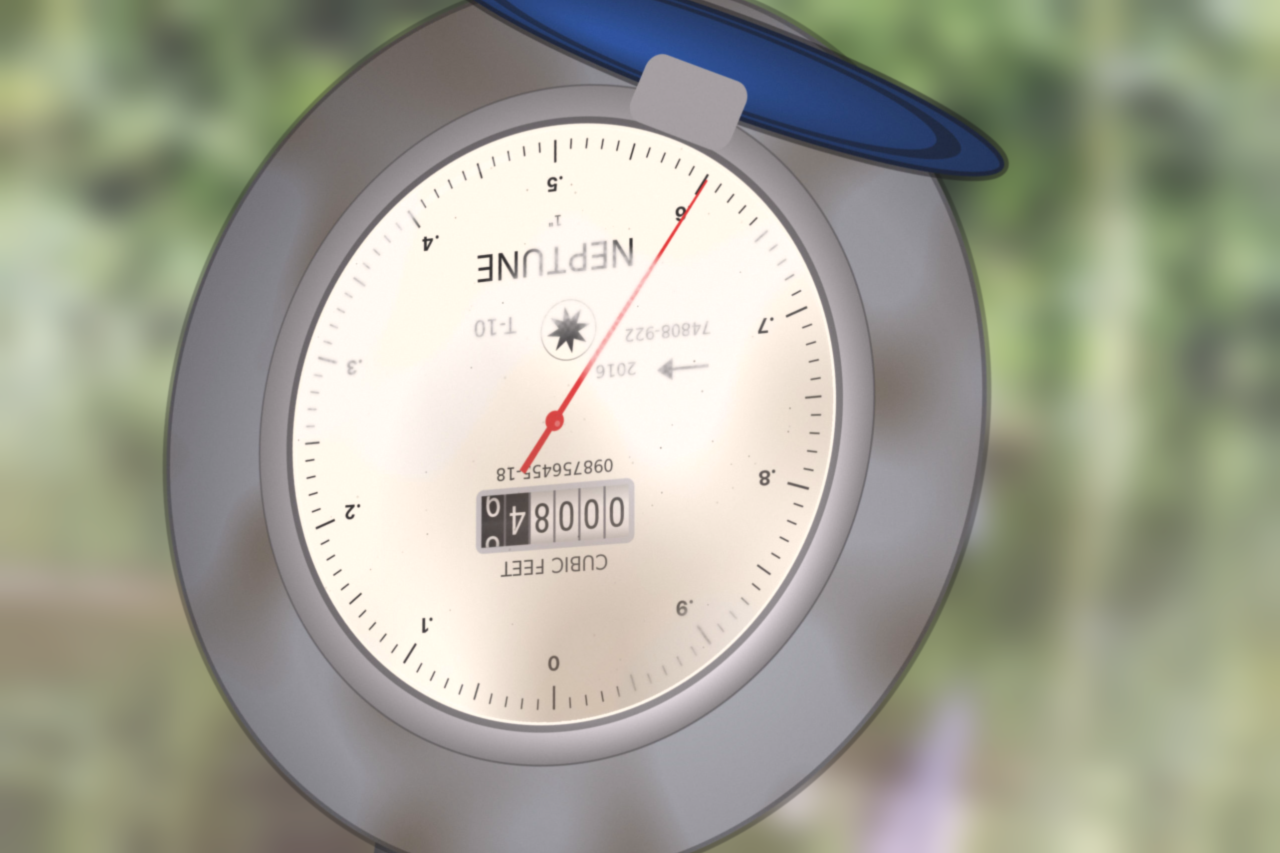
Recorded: 848.60 ft³
